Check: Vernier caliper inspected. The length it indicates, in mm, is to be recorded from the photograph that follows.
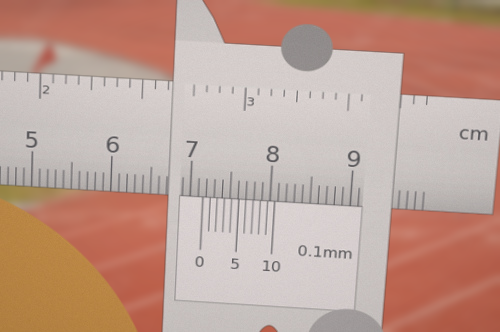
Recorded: 71.6 mm
